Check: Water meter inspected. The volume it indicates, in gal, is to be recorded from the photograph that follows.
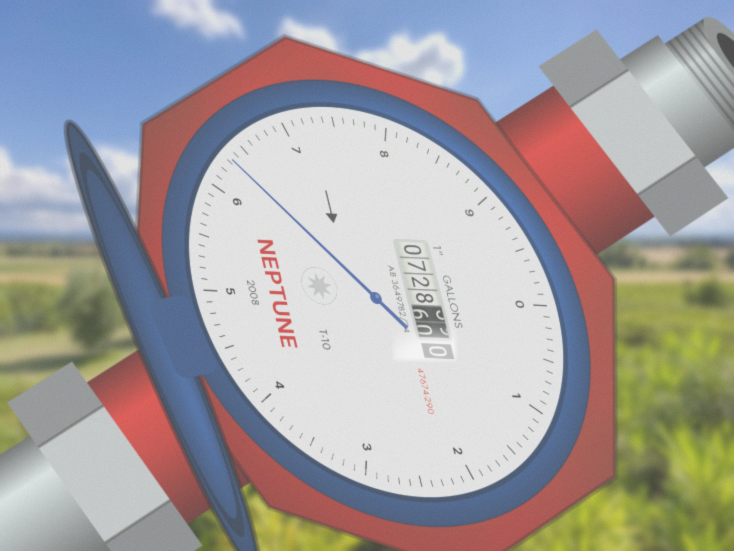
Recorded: 728596.3 gal
